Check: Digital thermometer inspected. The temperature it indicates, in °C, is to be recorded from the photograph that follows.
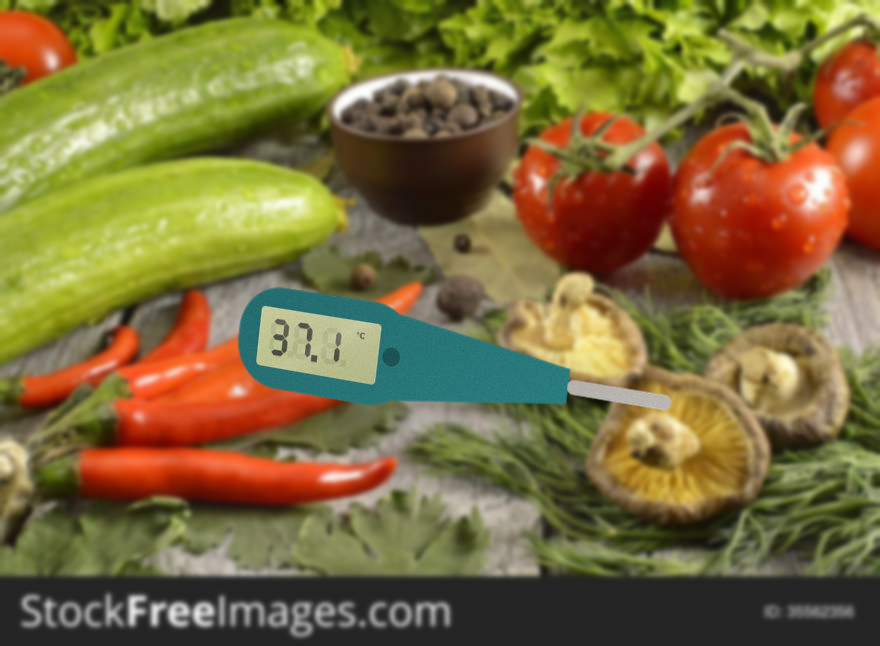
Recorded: 37.1 °C
